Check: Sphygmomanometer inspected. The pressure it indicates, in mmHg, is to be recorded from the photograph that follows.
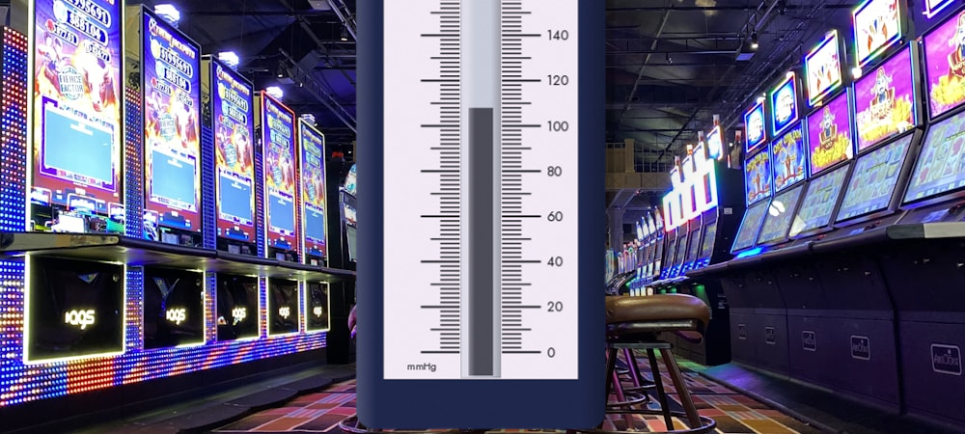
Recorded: 108 mmHg
